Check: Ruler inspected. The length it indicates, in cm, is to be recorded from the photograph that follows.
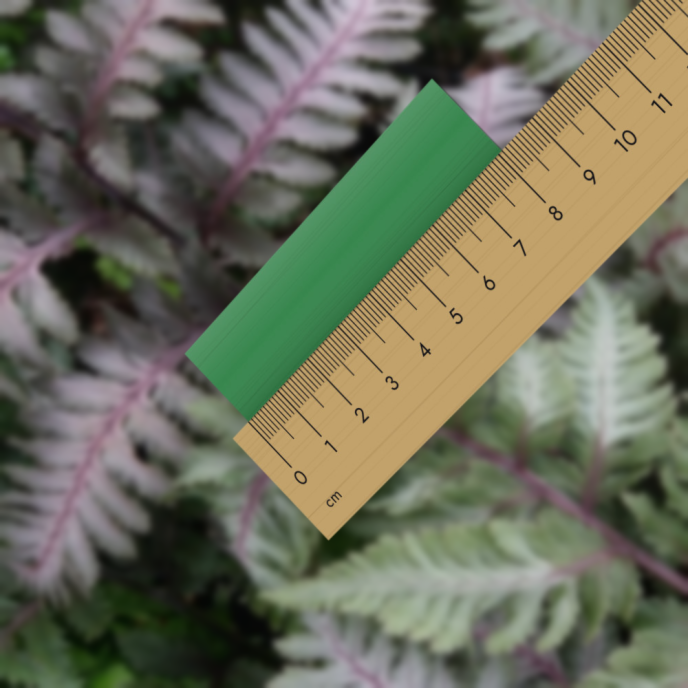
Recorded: 8.1 cm
